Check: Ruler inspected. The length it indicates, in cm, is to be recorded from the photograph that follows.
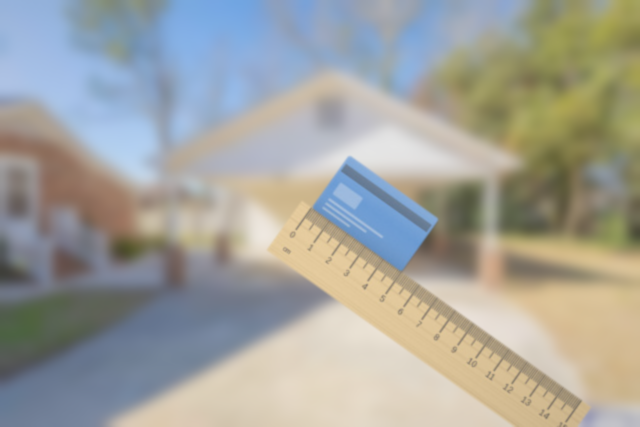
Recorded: 5 cm
